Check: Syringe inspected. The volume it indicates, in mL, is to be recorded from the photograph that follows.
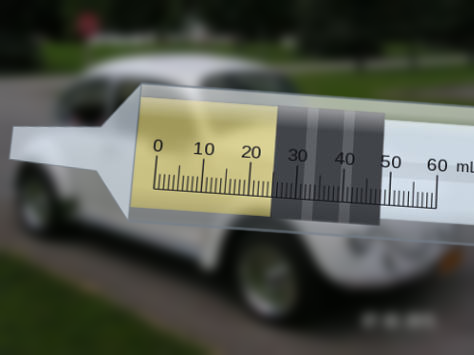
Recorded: 25 mL
